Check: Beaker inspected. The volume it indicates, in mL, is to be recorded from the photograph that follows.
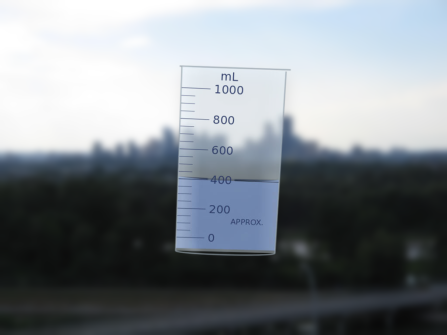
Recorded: 400 mL
